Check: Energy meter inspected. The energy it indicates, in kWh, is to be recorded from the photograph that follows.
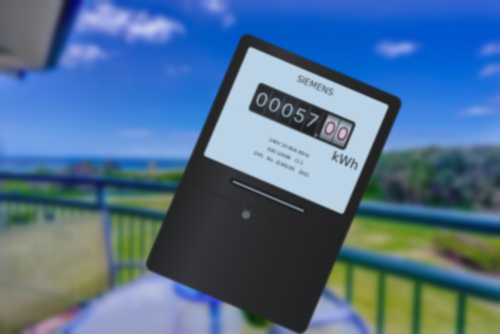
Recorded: 57.00 kWh
